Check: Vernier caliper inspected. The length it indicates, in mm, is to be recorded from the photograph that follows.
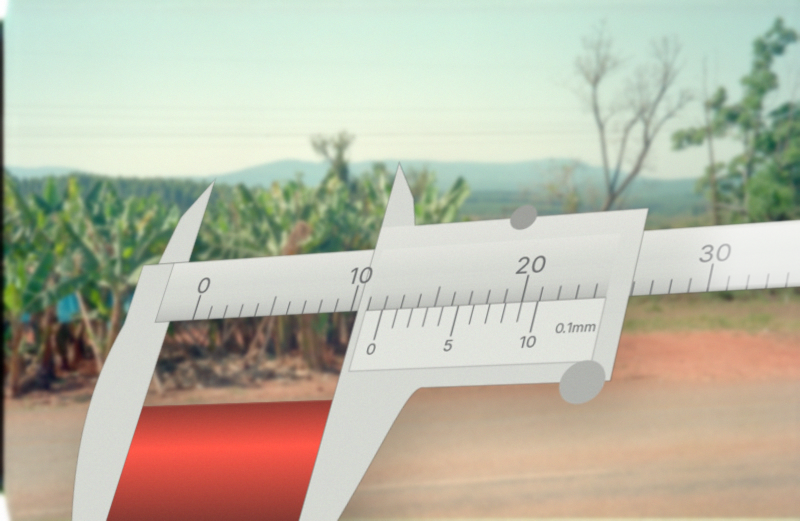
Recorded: 11.9 mm
